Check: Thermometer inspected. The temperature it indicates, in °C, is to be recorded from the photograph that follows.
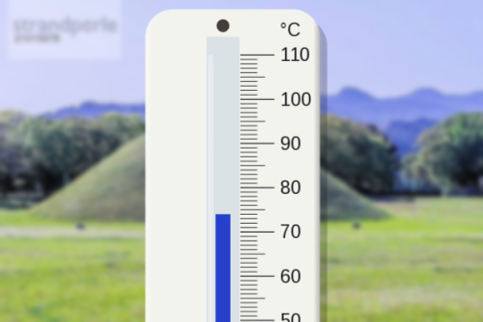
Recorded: 74 °C
